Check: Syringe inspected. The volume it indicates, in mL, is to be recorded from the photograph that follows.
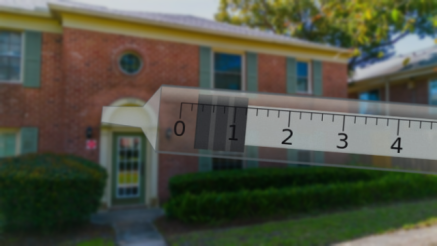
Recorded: 0.3 mL
